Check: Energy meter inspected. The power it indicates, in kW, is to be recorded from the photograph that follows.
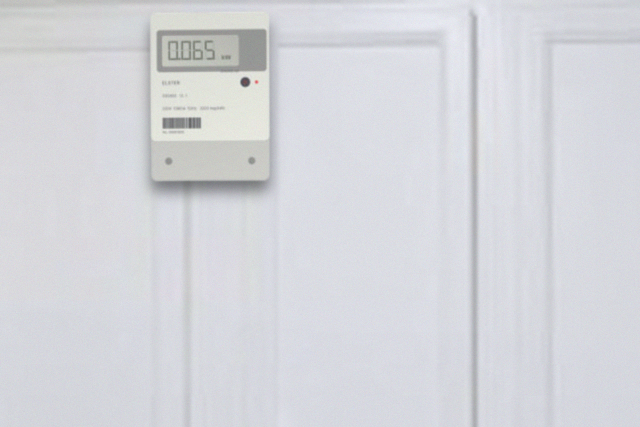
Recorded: 0.065 kW
